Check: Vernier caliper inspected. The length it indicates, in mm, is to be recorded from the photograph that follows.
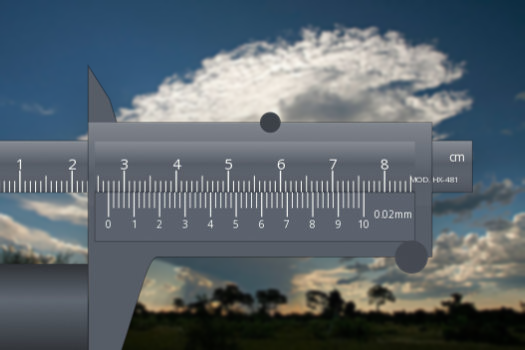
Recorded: 27.0 mm
